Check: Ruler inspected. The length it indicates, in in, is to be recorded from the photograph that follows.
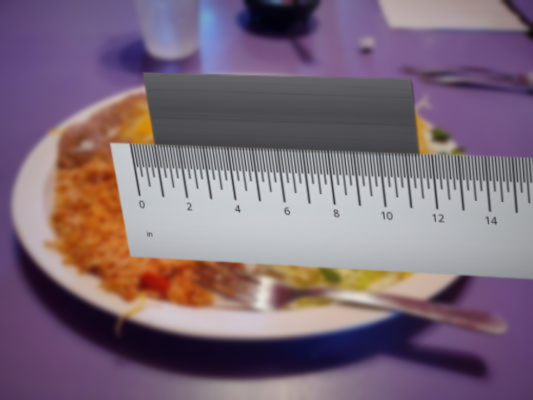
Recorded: 10.5 in
